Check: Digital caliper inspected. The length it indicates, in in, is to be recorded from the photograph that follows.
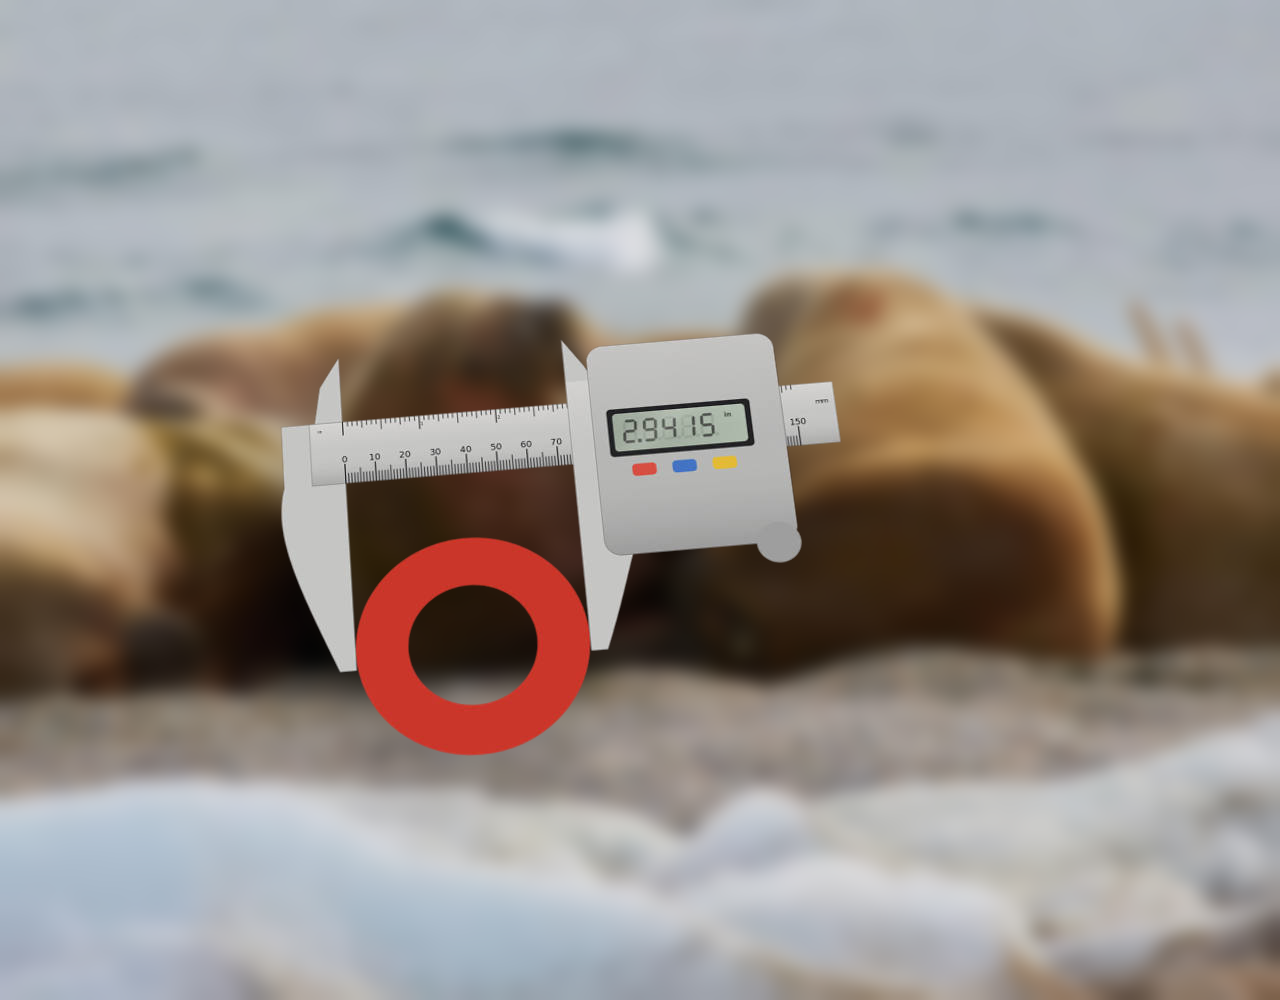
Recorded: 2.9415 in
